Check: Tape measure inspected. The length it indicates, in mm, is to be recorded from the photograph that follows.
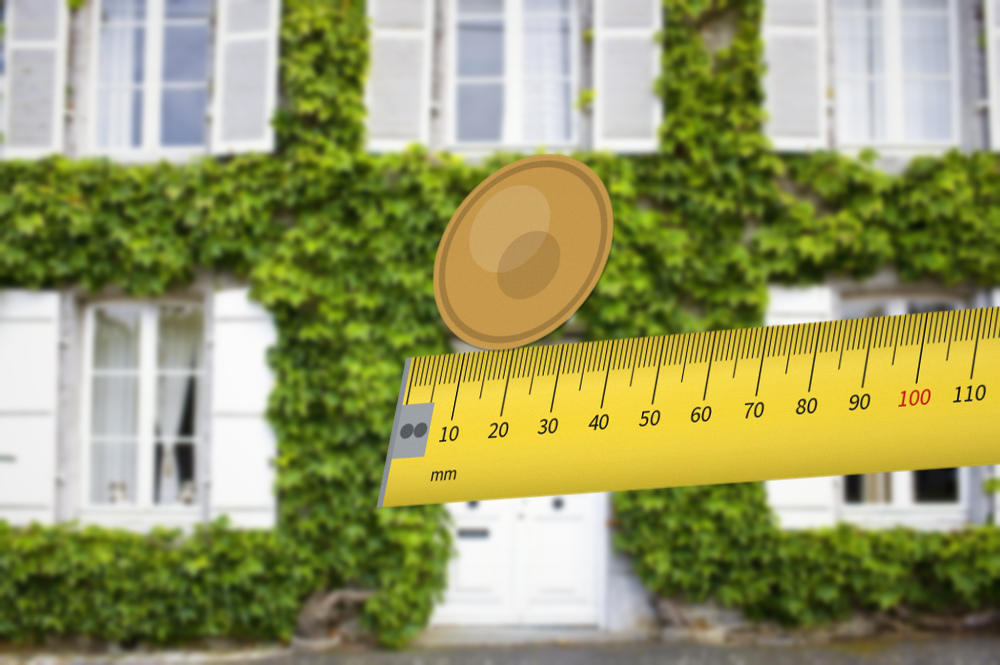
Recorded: 36 mm
